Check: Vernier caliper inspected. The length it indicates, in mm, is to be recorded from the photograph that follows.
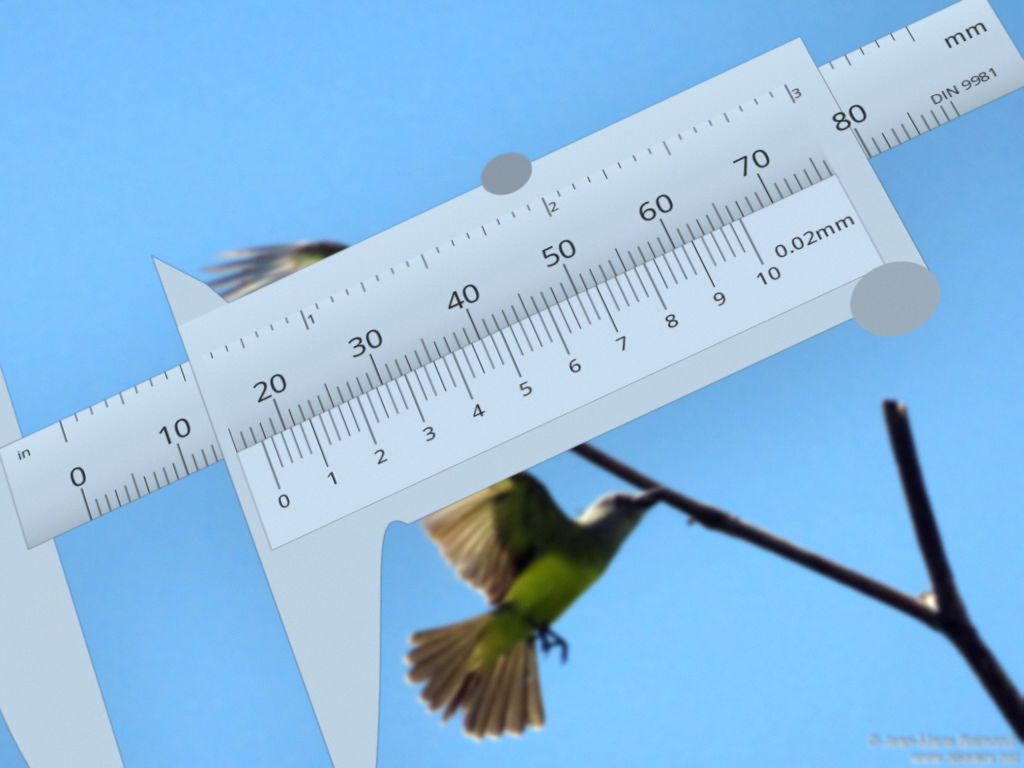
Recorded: 17.6 mm
